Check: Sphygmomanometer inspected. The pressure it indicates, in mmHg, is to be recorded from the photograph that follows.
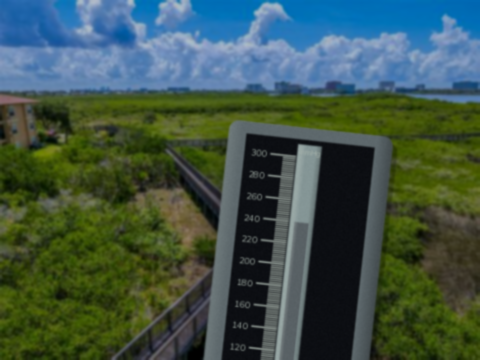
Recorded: 240 mmHg
